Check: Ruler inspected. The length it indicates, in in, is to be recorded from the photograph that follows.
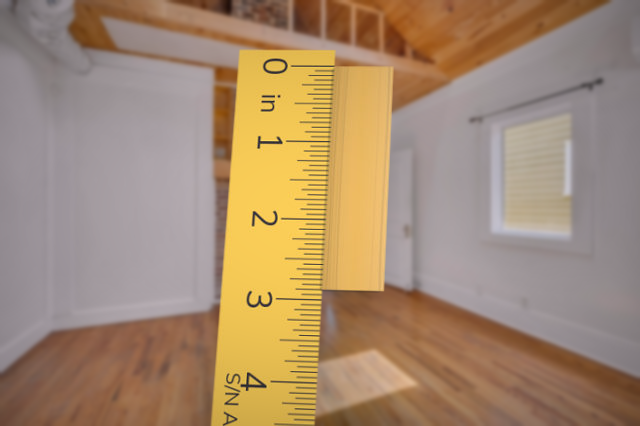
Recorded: 2.875 in
